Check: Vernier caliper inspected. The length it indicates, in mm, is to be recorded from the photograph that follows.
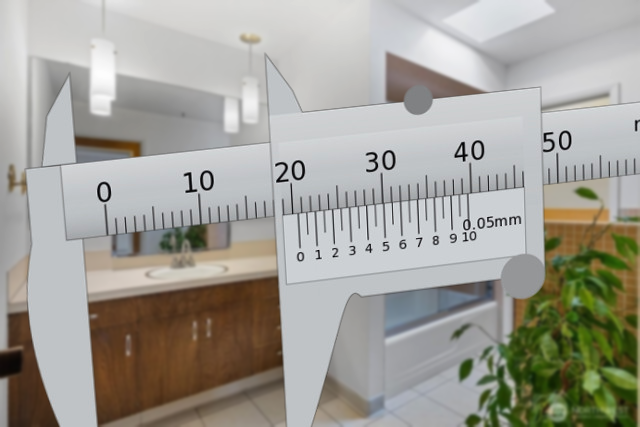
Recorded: 20.6 mm
